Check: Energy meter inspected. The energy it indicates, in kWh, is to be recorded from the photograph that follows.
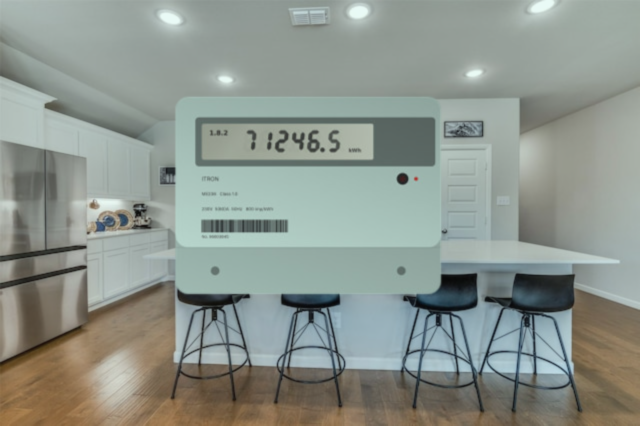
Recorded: 71246.5 kWh
